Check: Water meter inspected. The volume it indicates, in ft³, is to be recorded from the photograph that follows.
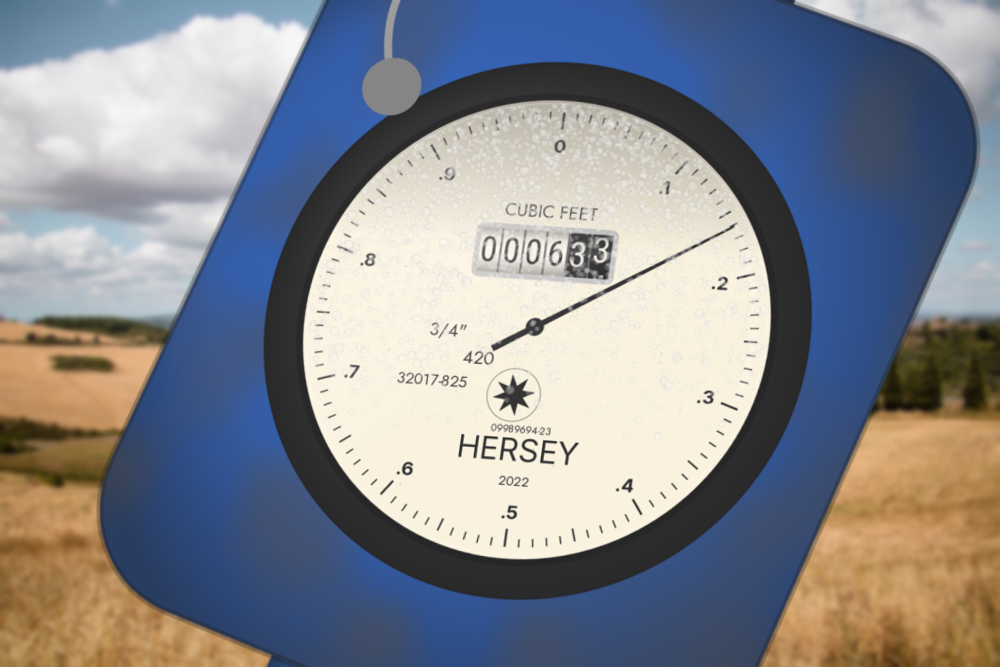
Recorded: 633.16 ft³
